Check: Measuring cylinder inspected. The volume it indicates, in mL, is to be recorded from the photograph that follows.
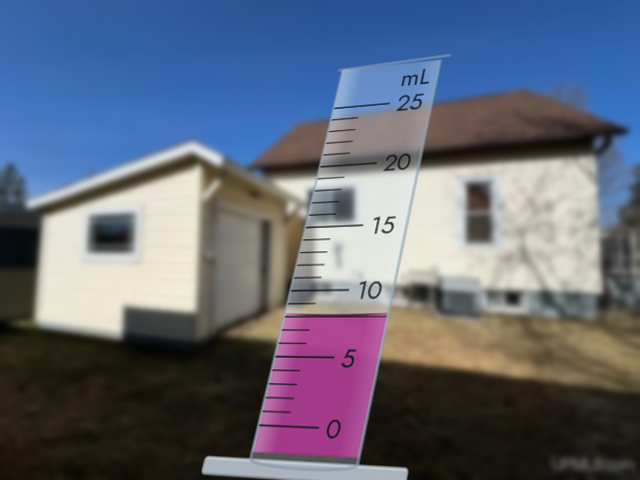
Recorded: 8 mL
